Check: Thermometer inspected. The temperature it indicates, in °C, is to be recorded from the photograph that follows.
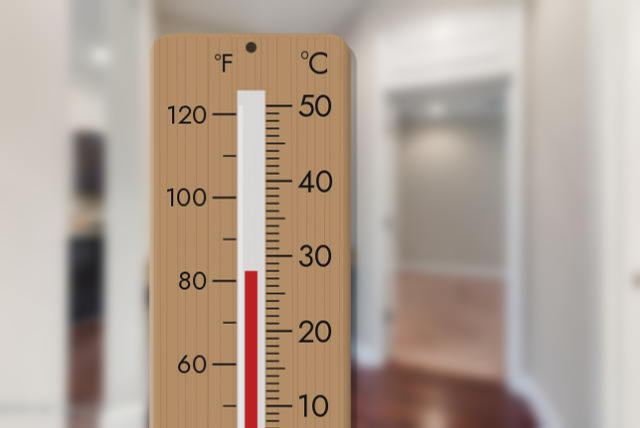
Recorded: 28 °C
